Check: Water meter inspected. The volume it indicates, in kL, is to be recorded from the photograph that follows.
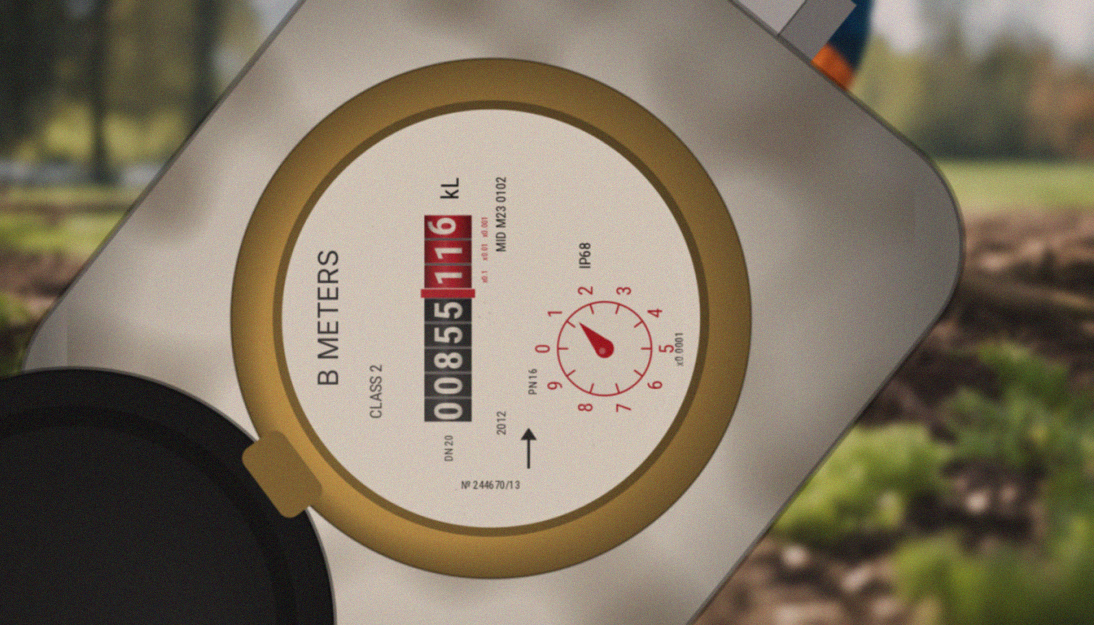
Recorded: 855.1161 kL
